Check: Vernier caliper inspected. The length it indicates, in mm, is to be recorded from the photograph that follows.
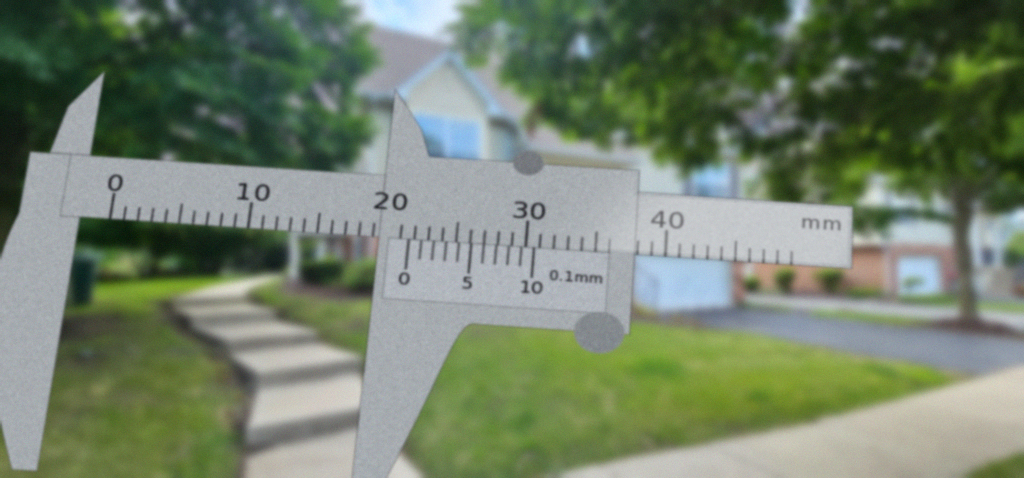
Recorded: 21.6 mm
